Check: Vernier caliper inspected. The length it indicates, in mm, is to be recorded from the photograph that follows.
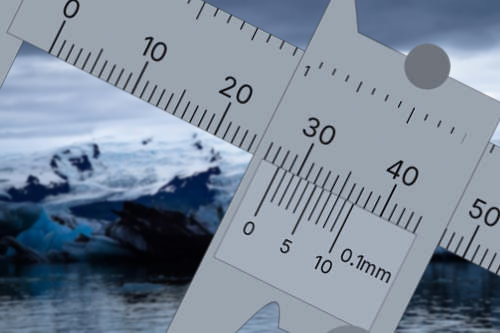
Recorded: 27.8 mm
